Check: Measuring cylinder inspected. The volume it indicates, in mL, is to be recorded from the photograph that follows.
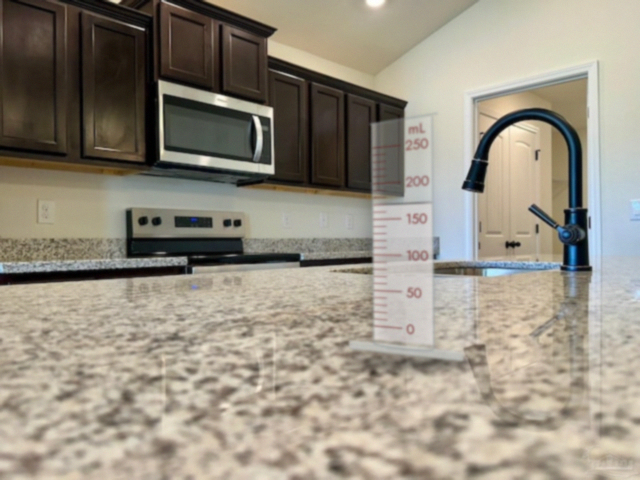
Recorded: 170 mL
